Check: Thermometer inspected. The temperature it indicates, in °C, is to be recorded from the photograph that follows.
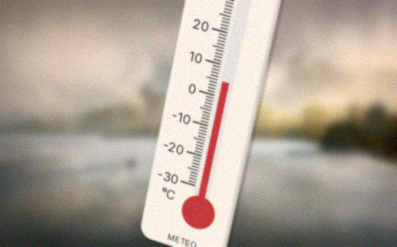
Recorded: 5 °C
